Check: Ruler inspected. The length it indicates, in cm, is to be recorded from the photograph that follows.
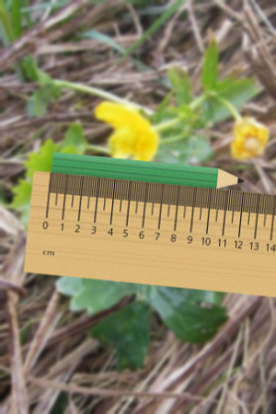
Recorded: 12 cm
